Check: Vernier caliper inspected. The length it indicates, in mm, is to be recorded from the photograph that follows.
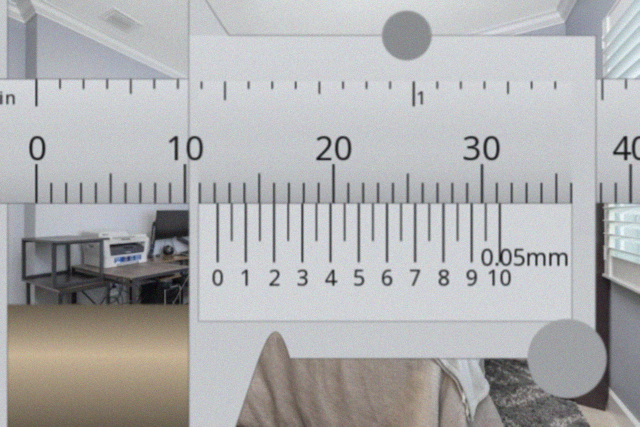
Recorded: 12.2 mm
